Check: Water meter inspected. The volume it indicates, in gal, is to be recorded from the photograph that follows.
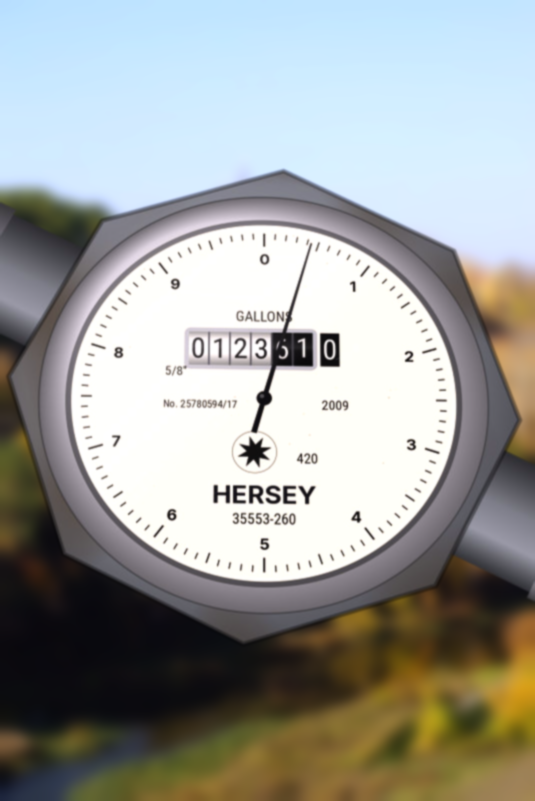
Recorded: 123610.4 gal
